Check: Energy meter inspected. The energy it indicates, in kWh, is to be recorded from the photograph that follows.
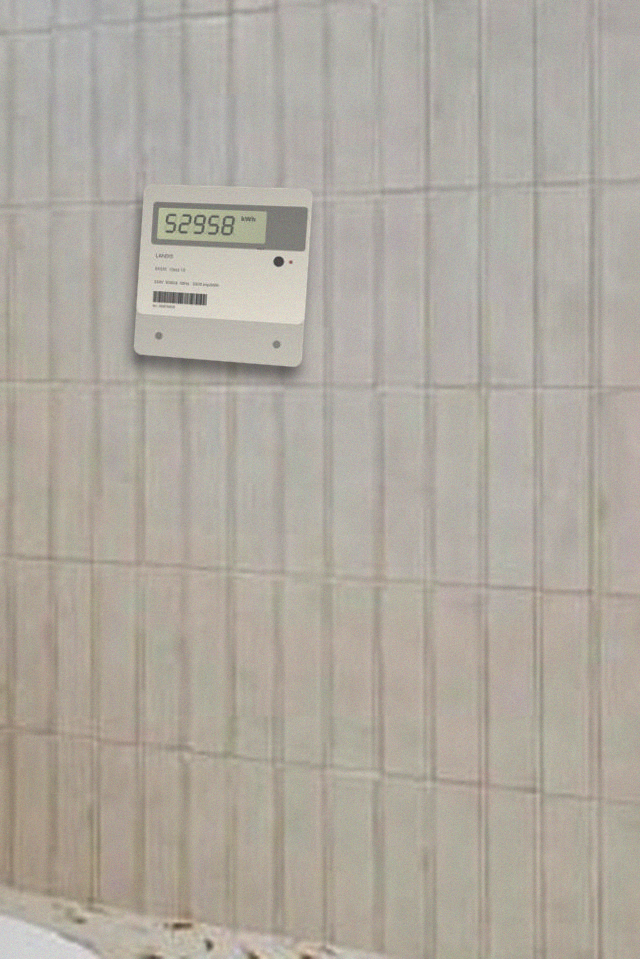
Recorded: 52958 kWh
